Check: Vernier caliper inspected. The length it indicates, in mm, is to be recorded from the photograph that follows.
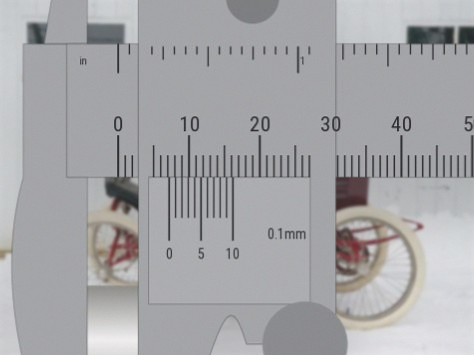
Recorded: 7.2 mm
